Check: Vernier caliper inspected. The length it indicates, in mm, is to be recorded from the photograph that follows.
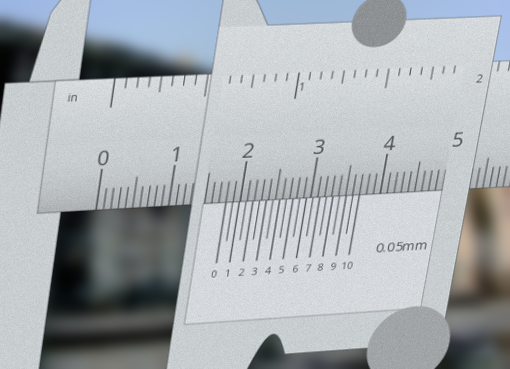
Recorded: 18.0 mm
